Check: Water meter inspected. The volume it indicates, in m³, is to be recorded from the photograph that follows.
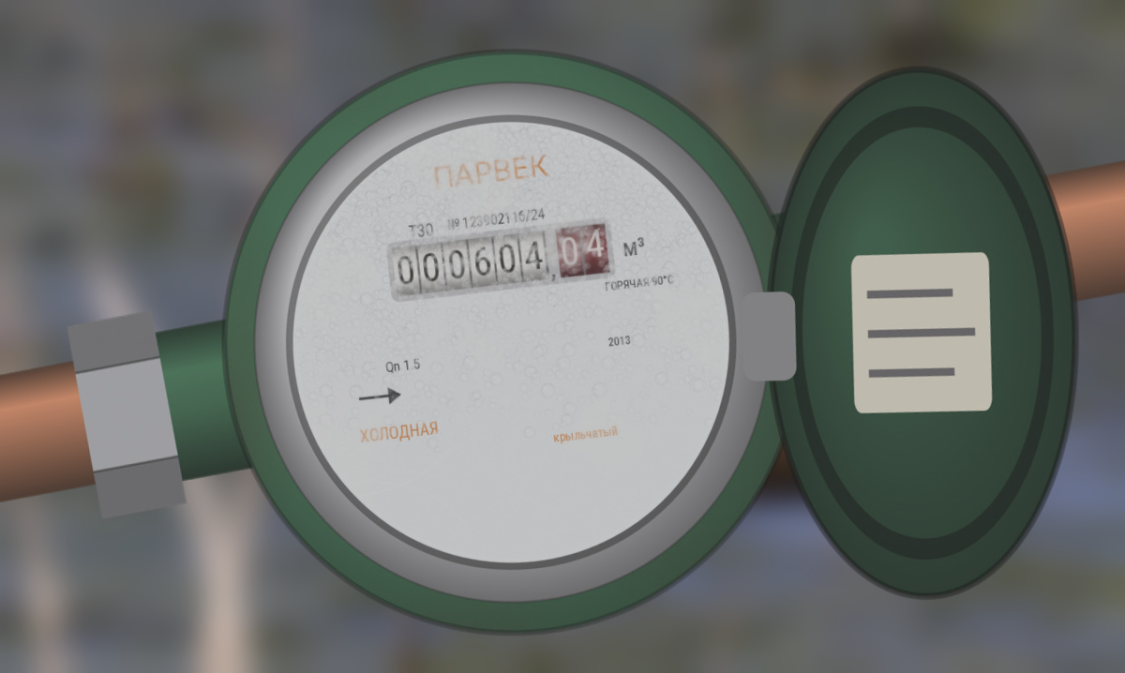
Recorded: 604.04 m³
